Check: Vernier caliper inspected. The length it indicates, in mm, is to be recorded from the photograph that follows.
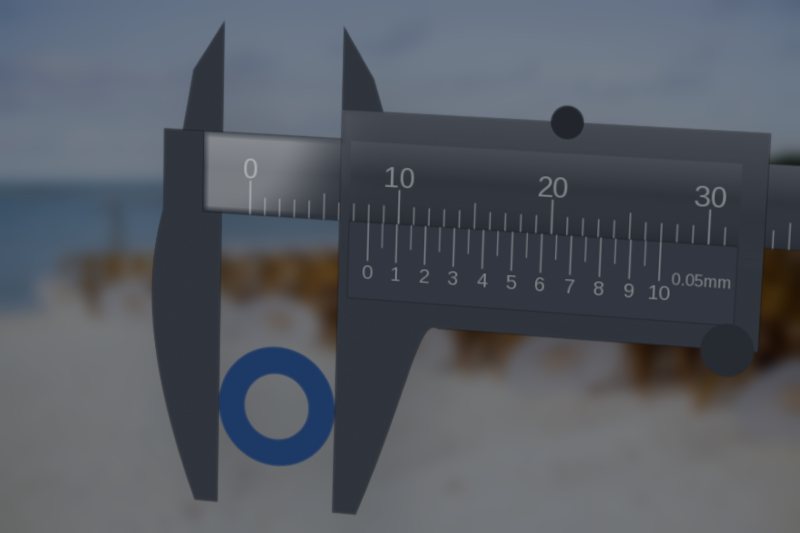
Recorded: 8.0 mm
